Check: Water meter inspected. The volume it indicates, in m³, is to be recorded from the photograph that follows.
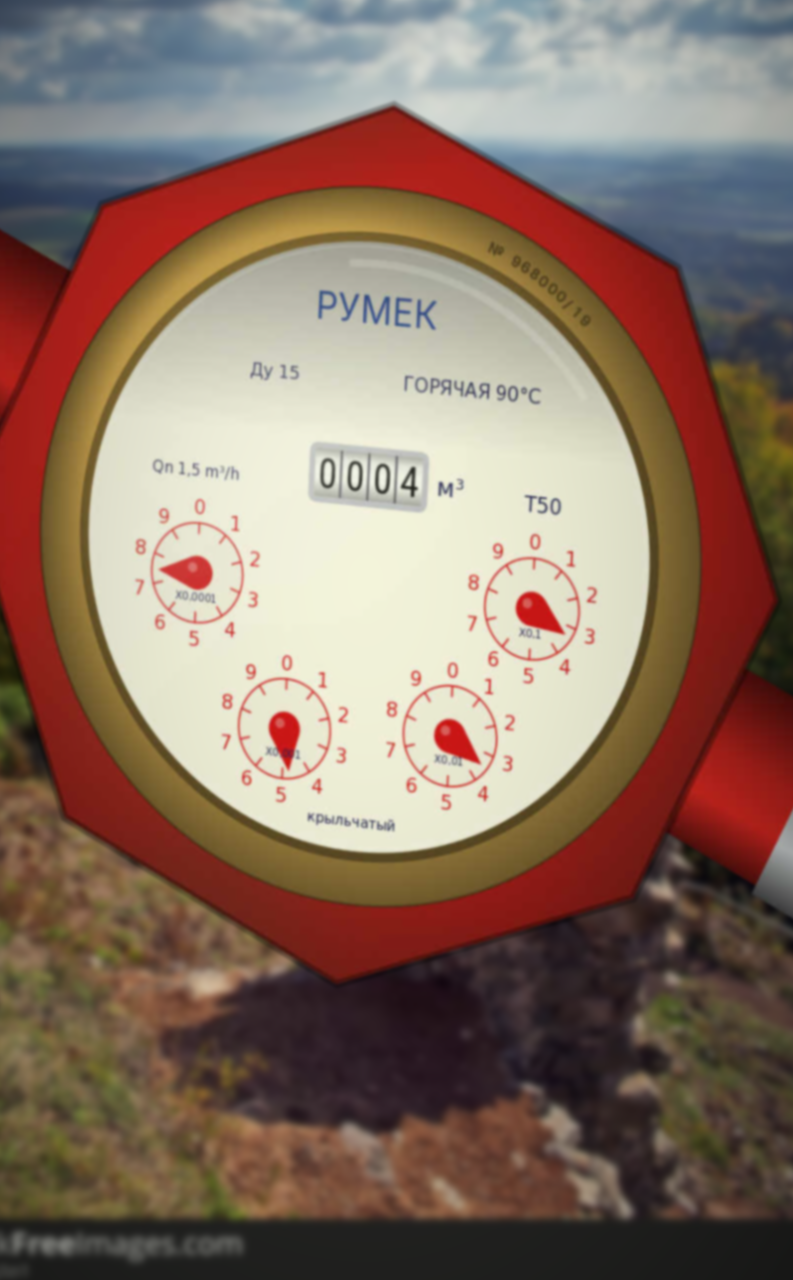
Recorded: 4.3347 m³
